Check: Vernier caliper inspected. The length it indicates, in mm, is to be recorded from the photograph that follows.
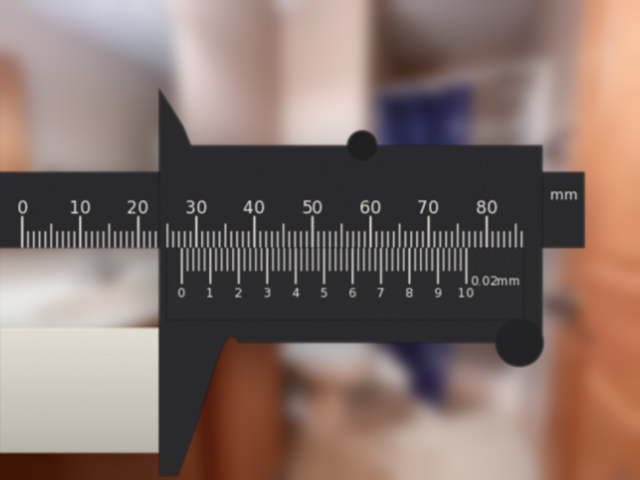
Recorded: 27.5 mm
